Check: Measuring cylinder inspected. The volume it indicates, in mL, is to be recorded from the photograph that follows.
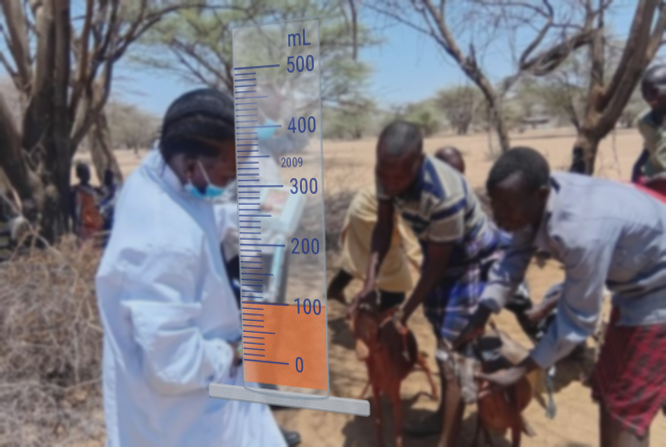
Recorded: 100 mL
